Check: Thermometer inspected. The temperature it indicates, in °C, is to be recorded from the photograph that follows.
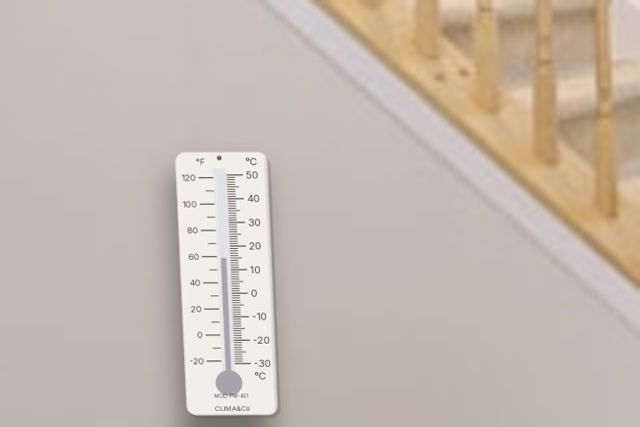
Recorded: 15 °C
